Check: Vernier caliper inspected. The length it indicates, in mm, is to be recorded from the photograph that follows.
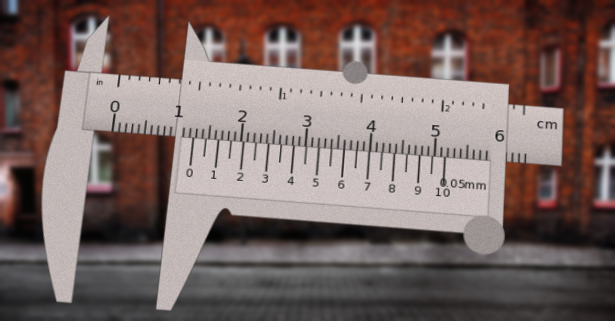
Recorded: 12.6 mm
